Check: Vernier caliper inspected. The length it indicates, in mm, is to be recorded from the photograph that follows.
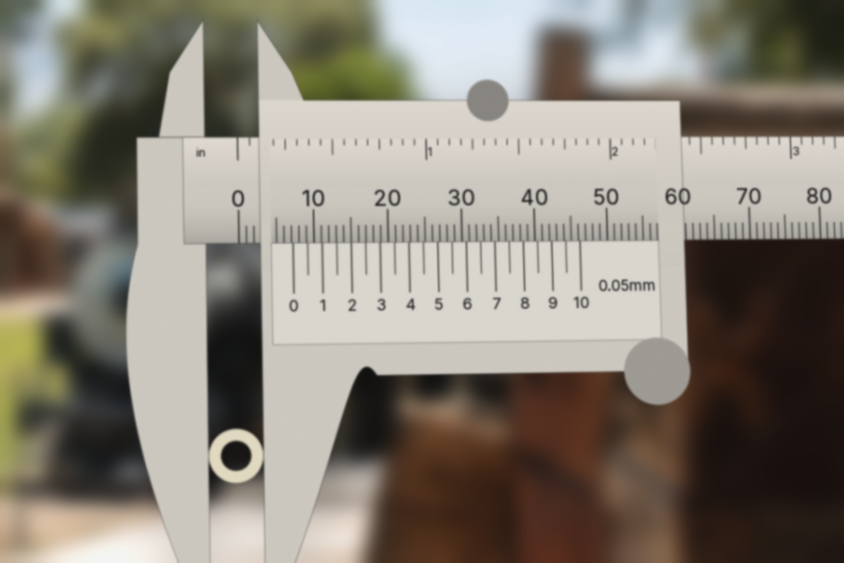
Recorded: 7.2 mm
